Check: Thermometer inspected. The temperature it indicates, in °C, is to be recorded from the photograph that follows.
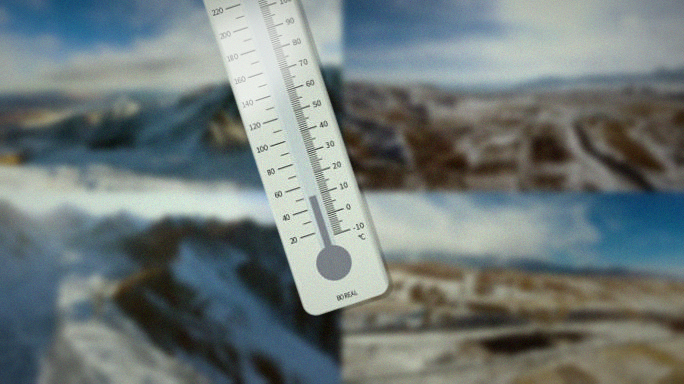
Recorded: 10 °C
